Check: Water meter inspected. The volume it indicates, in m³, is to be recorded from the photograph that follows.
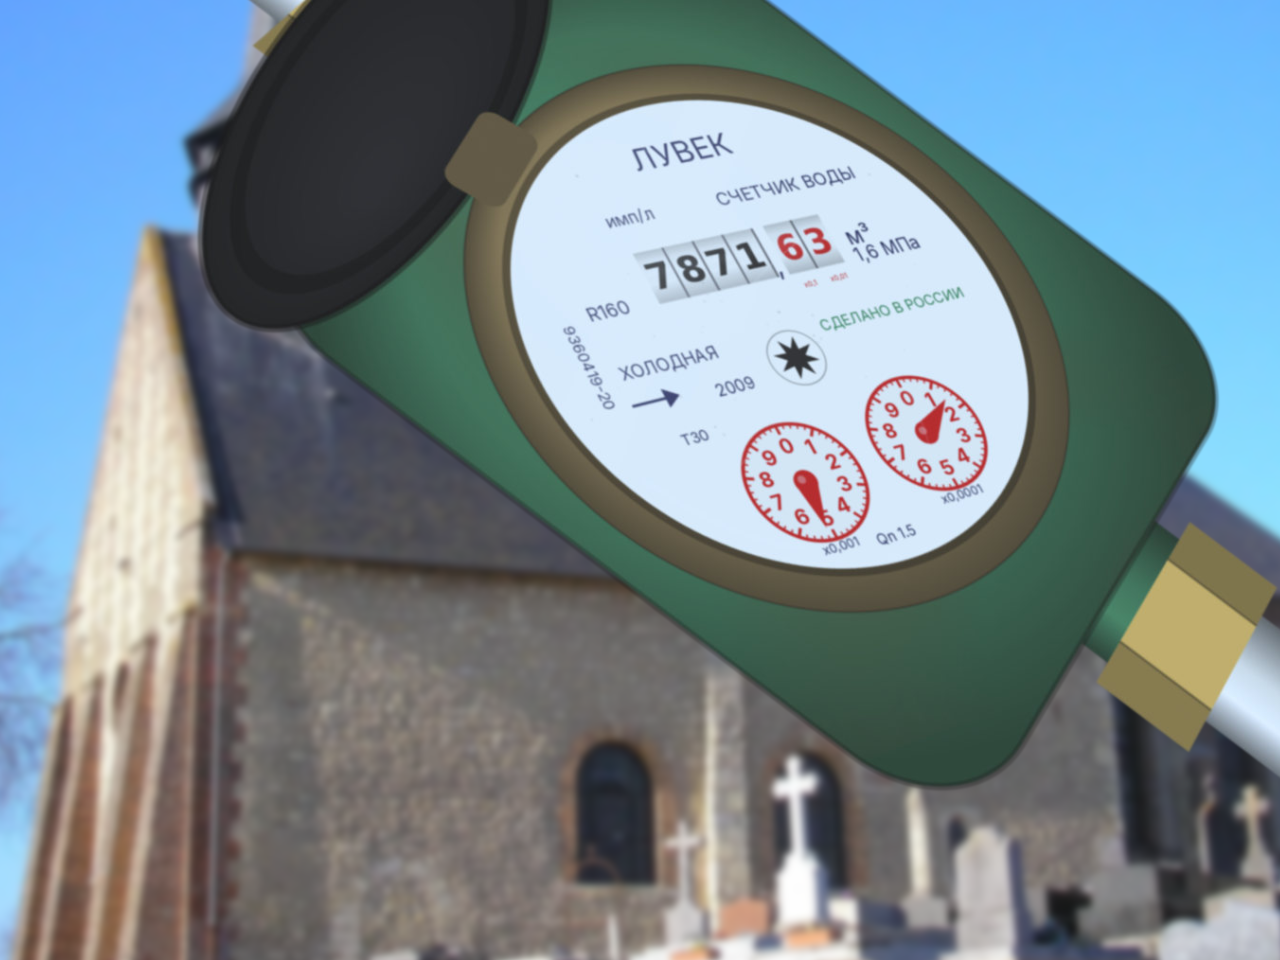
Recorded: 7871.6351 m³
